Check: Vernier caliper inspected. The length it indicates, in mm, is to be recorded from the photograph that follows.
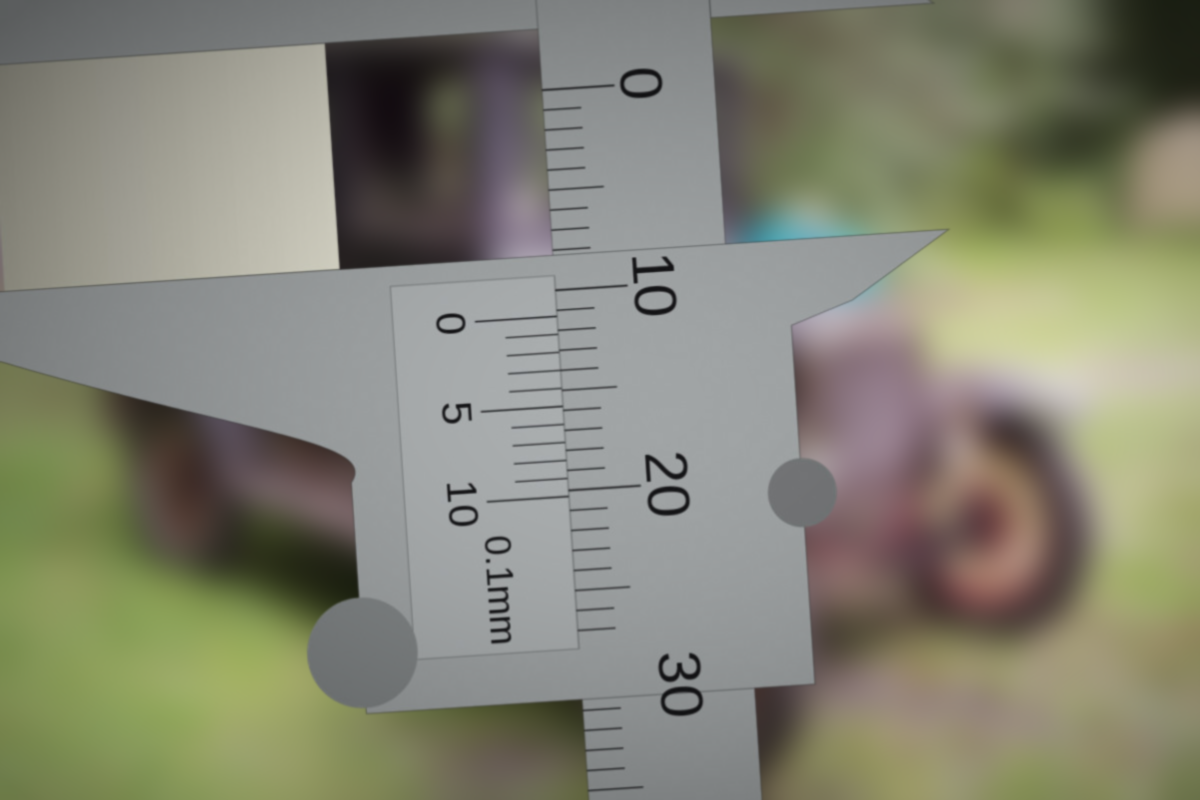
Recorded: 11.3 mm
